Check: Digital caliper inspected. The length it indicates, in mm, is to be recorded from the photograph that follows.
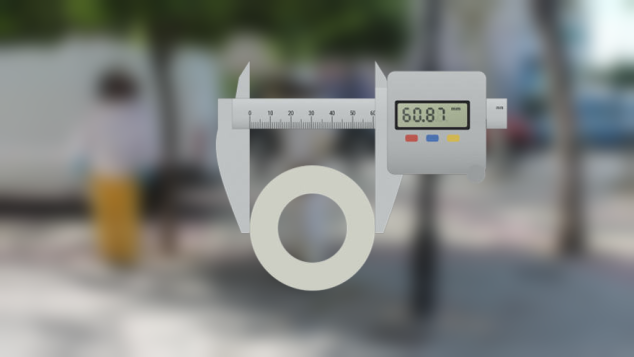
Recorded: 60.87 mm
